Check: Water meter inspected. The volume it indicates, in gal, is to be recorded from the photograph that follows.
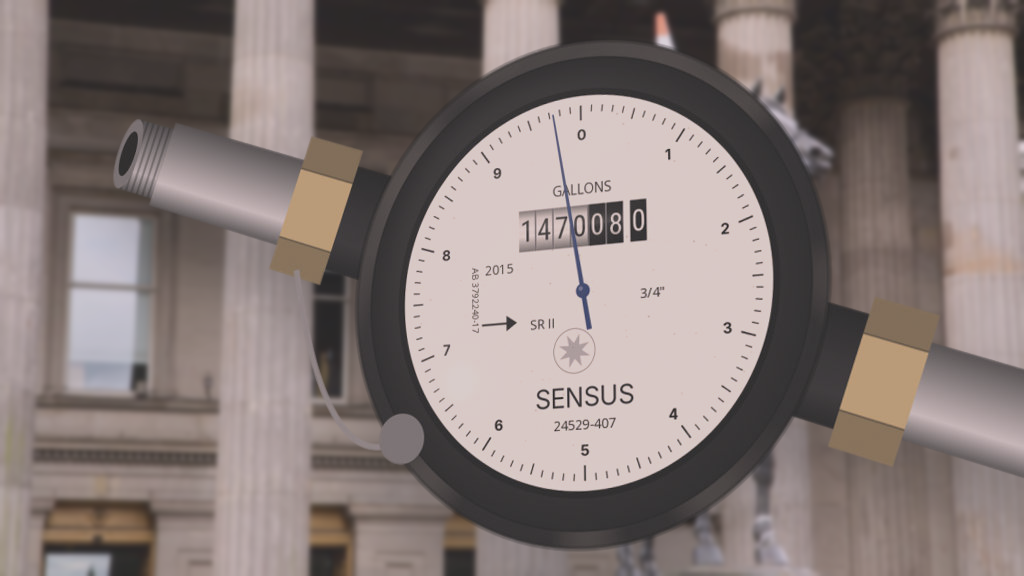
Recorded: 1470079.7 gal
